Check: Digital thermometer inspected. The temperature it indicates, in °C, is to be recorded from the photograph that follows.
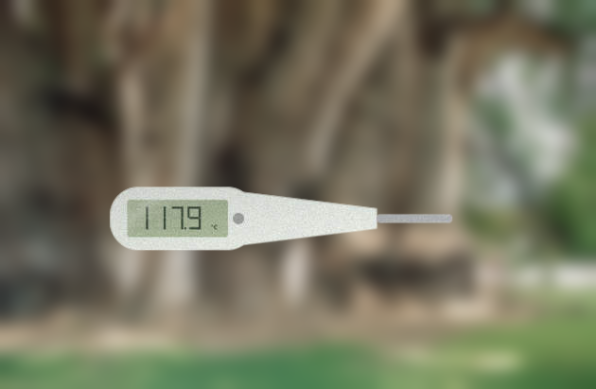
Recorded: 117.9 °C
